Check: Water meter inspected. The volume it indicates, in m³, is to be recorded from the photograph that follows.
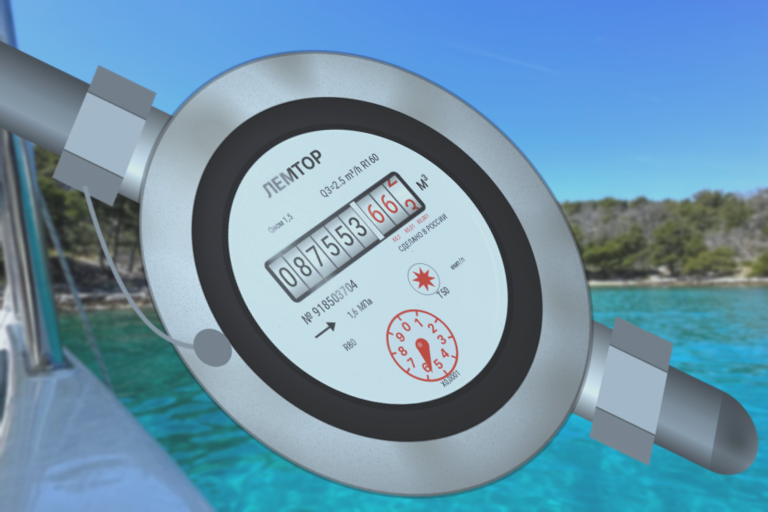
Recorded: 87553.6625 m³
